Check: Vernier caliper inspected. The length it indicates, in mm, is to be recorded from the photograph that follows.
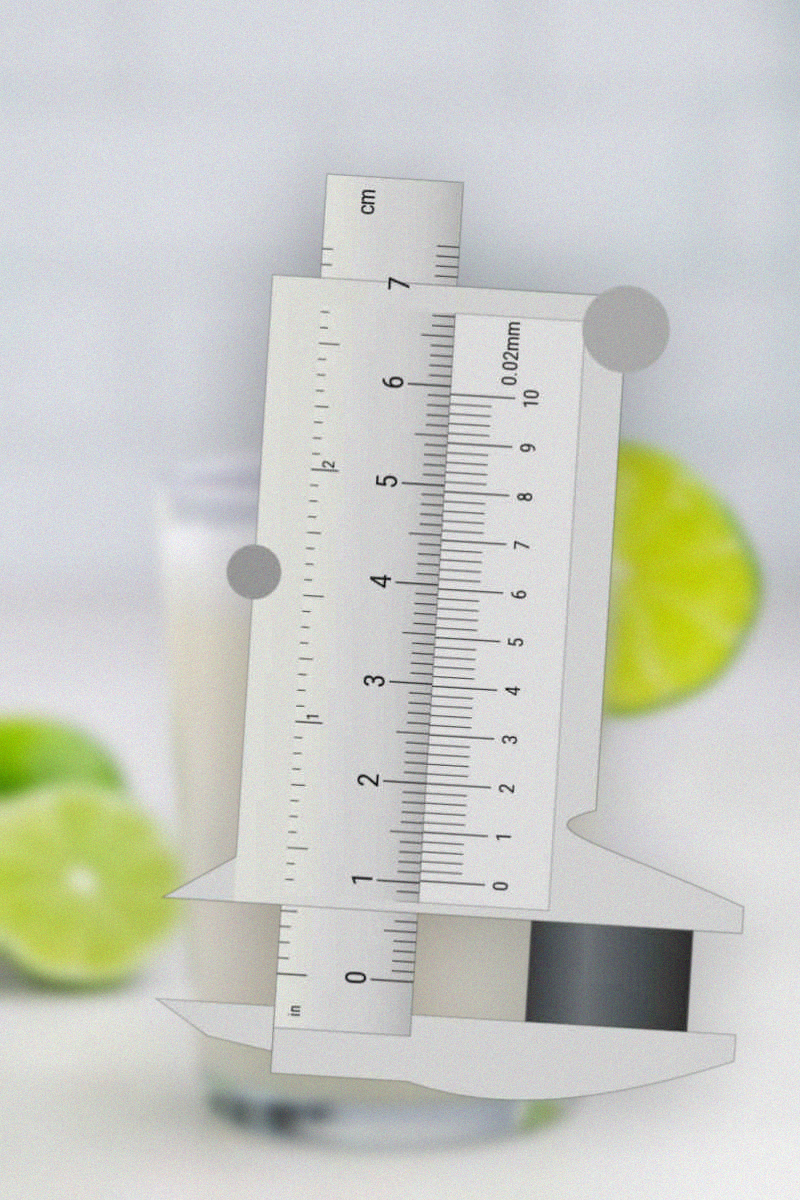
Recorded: 10.2 mm
